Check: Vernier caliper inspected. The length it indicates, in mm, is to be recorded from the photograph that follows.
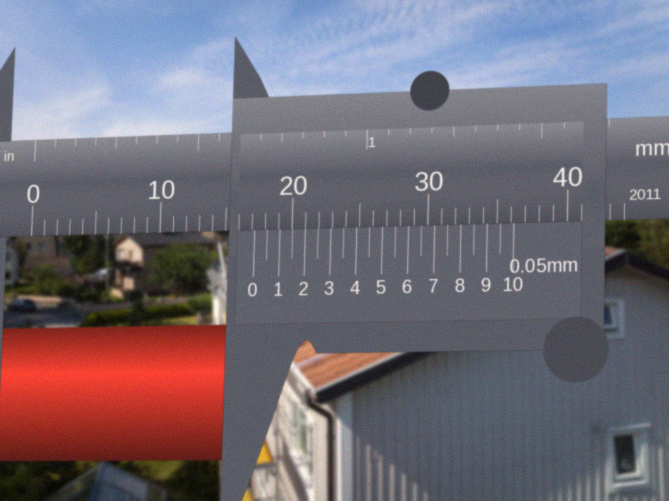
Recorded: 17.2 mm
